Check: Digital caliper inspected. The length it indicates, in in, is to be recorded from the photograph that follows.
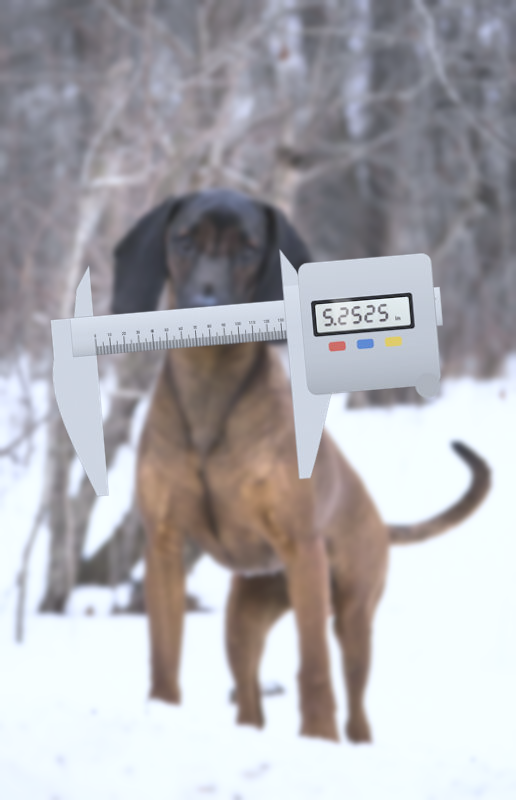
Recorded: 5.2525 in
